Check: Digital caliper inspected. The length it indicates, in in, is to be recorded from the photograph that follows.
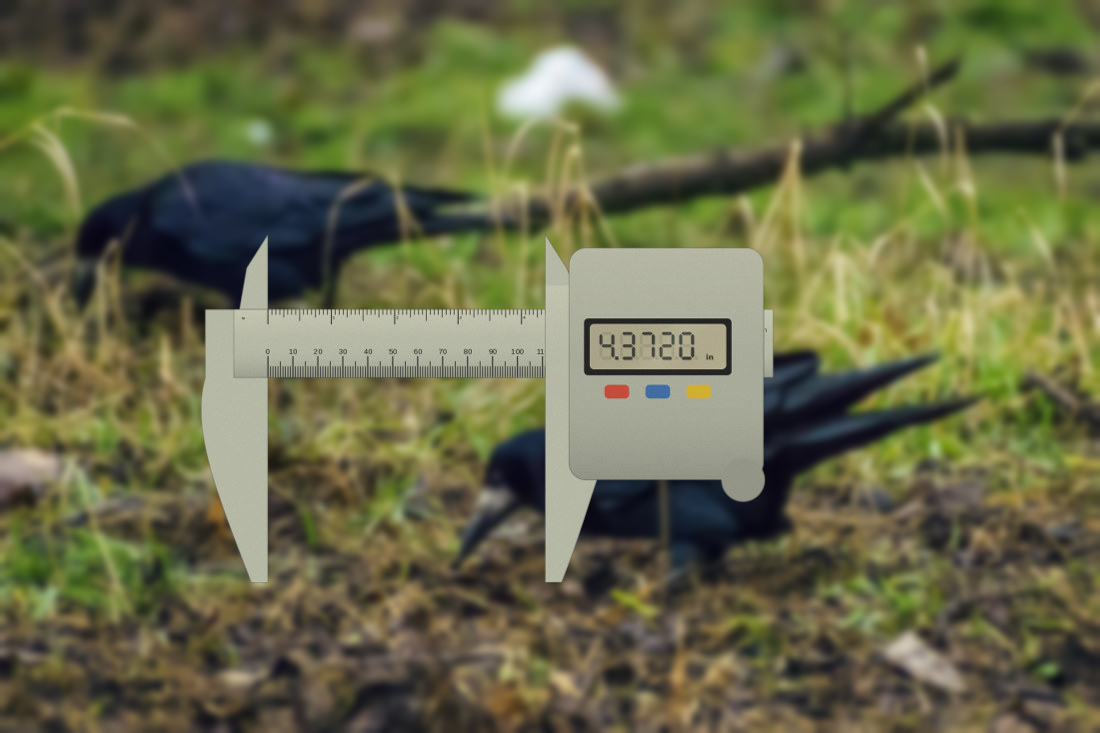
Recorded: 4.3720 in
